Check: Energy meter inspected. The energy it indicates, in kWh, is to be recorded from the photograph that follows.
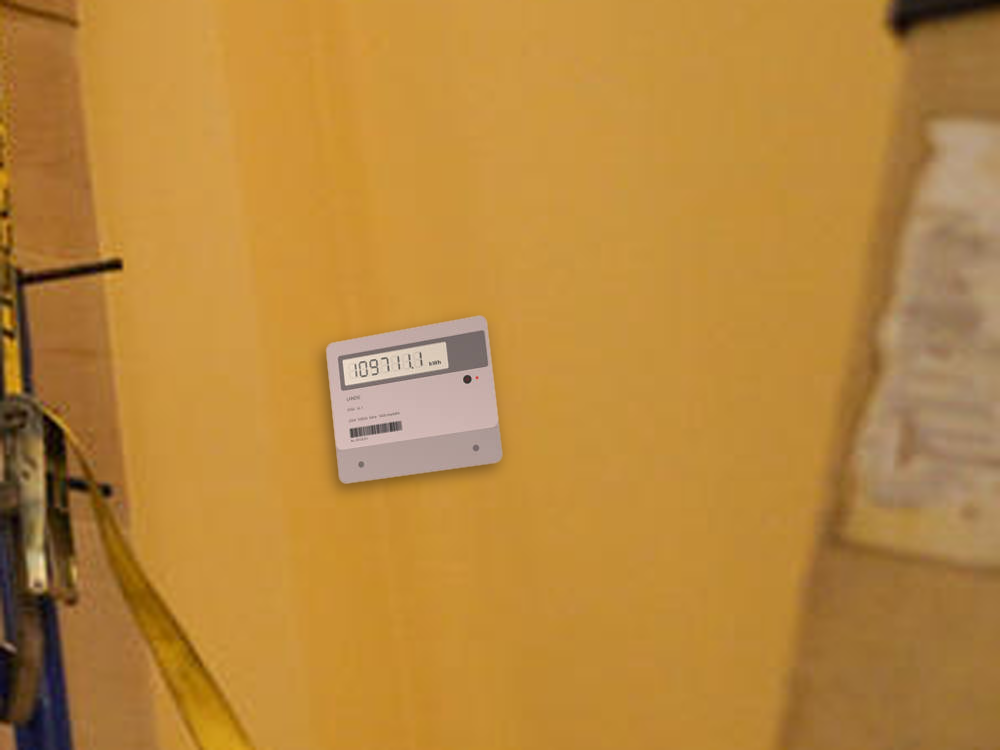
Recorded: 109711.1 kWh
